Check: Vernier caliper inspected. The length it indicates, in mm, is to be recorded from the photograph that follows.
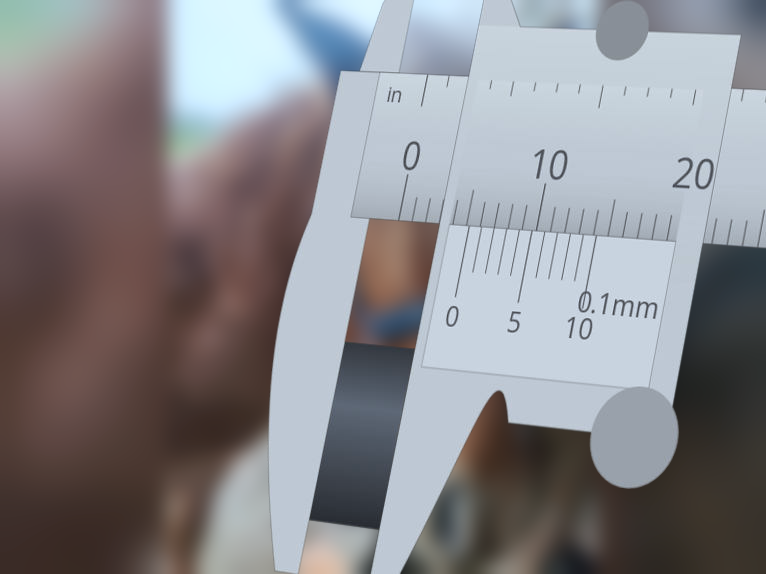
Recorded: 5.2 mm
